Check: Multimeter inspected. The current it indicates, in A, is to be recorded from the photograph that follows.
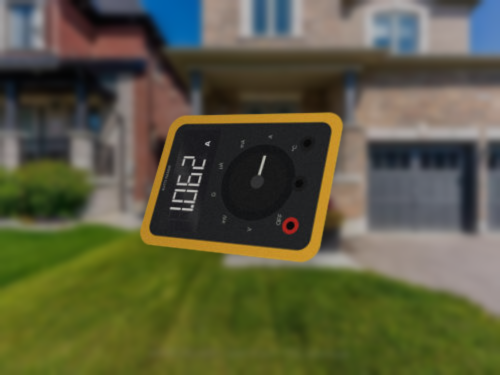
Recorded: 1.062 A
